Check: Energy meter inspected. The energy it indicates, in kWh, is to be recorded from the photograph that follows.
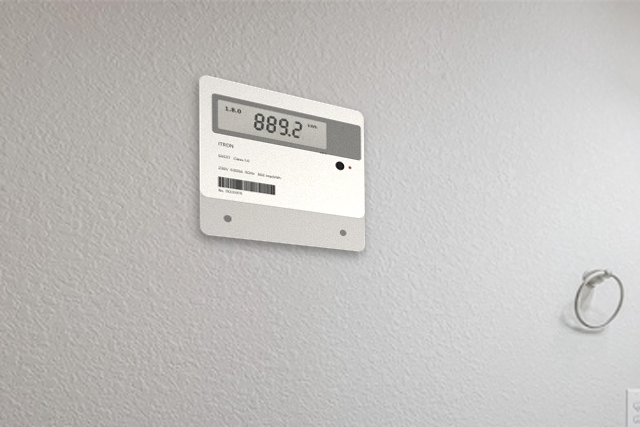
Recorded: 889.2 kWh
